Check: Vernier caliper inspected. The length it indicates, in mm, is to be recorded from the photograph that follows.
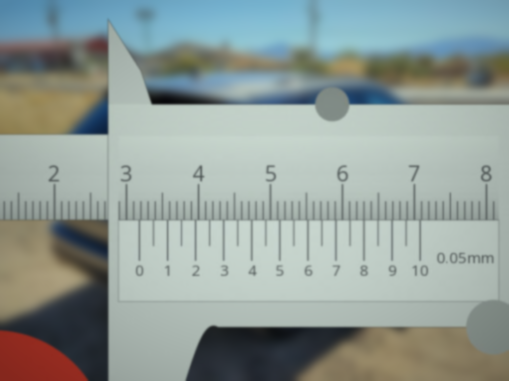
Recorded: 31.8 mm
